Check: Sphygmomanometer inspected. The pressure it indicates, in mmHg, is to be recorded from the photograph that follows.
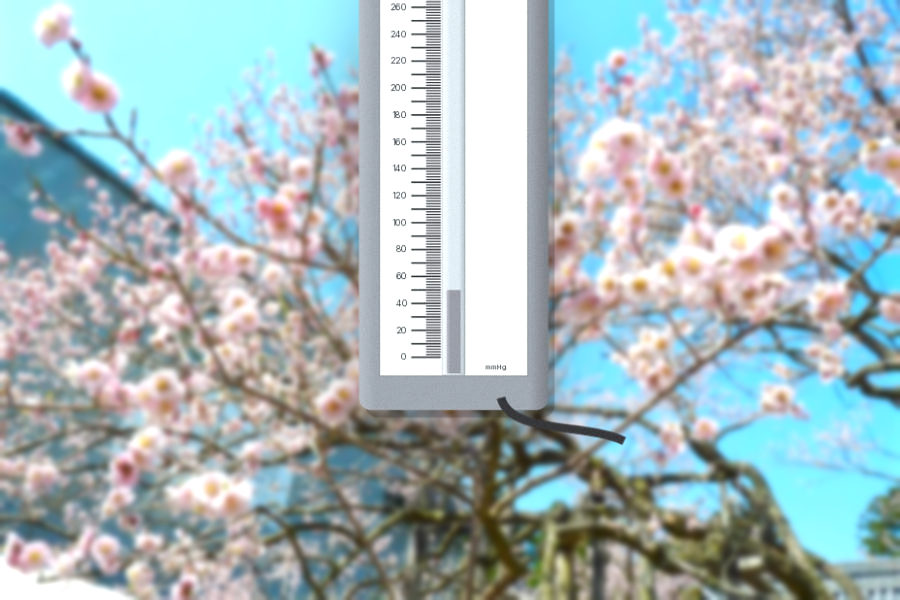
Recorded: 50 mmHg
